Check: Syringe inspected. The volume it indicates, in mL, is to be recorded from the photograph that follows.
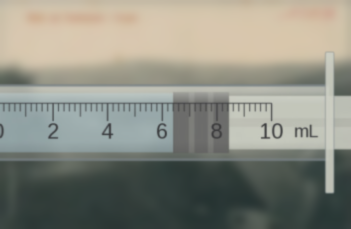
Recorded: 6.4 mL
